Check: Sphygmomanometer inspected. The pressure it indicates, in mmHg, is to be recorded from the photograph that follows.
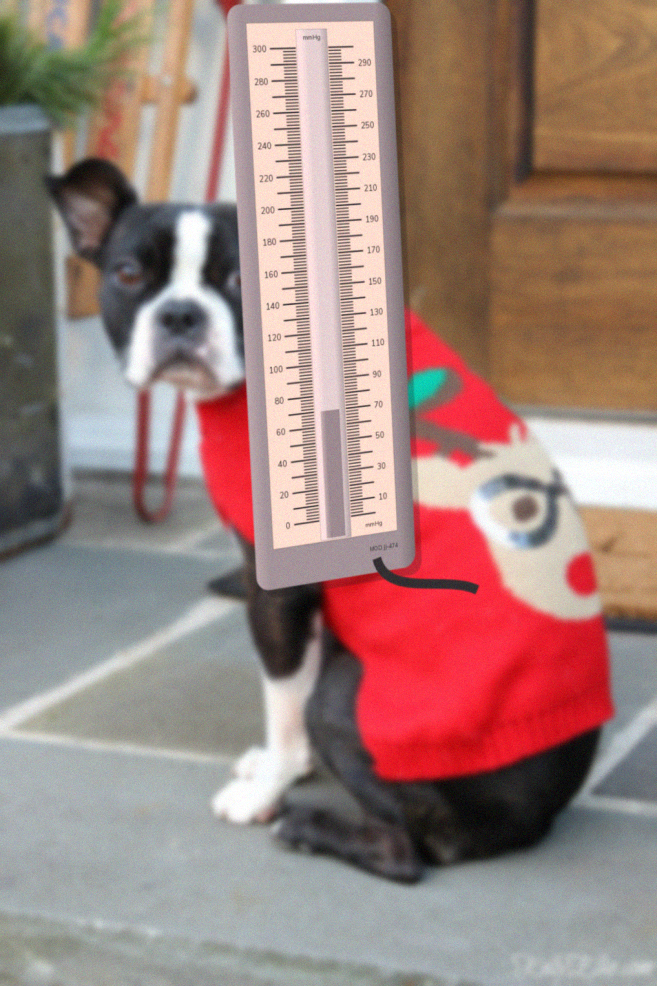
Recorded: 70 mmHg
